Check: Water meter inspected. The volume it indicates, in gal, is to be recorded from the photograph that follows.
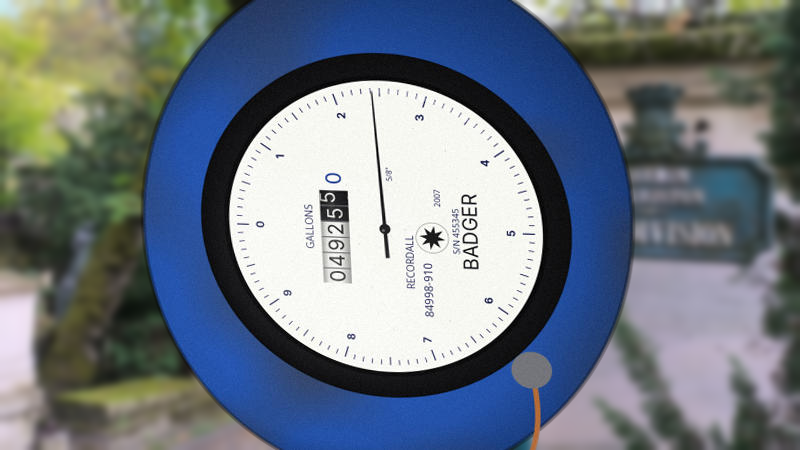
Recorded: 492552.4 gal
